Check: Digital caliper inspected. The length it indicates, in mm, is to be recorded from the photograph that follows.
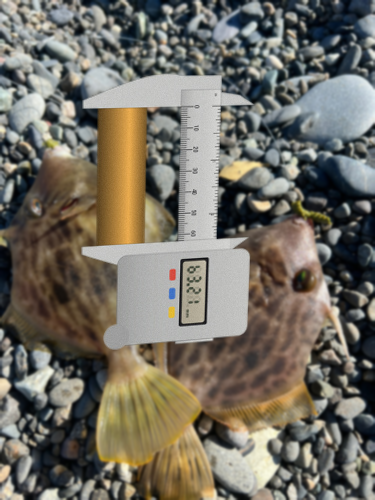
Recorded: 63.21 mm
